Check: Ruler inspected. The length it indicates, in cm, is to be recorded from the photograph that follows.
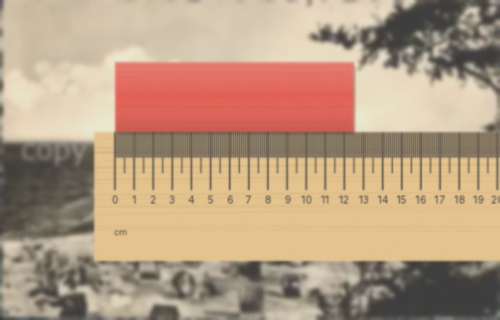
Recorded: 12.5 cm
